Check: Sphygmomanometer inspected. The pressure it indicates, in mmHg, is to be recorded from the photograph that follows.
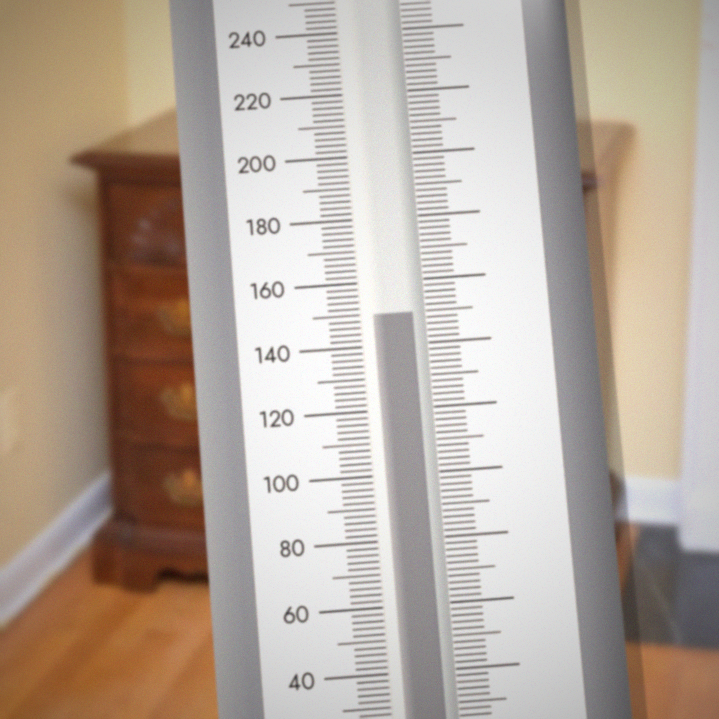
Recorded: 150 mmHg
